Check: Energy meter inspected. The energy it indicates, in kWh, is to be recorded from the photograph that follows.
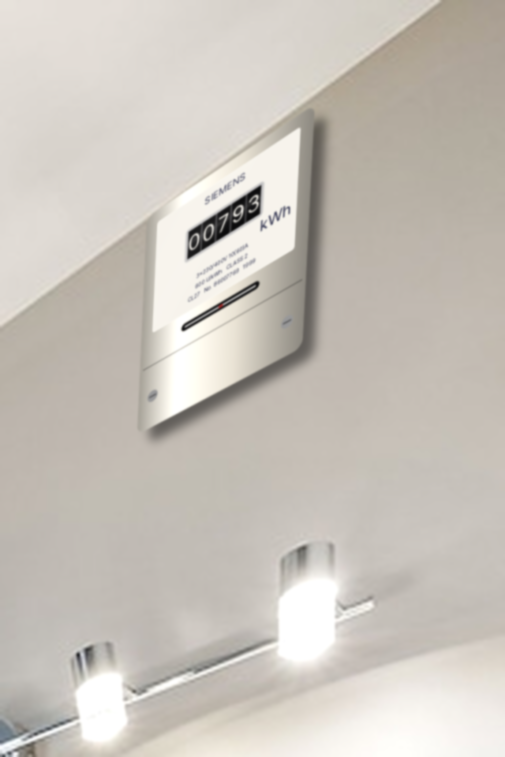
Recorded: 793 kWh
